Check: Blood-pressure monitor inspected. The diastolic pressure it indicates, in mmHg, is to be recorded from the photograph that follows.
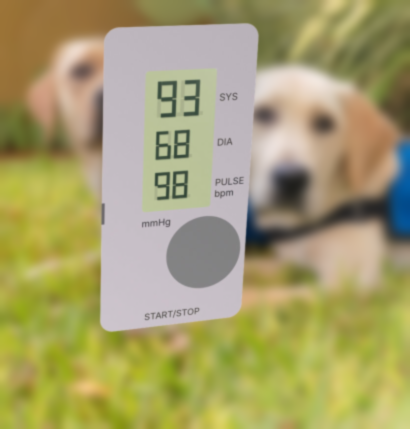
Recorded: 68 mmHg
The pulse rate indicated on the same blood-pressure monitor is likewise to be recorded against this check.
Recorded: 98 bpm
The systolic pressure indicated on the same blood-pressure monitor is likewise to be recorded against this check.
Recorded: 93 mmHg
